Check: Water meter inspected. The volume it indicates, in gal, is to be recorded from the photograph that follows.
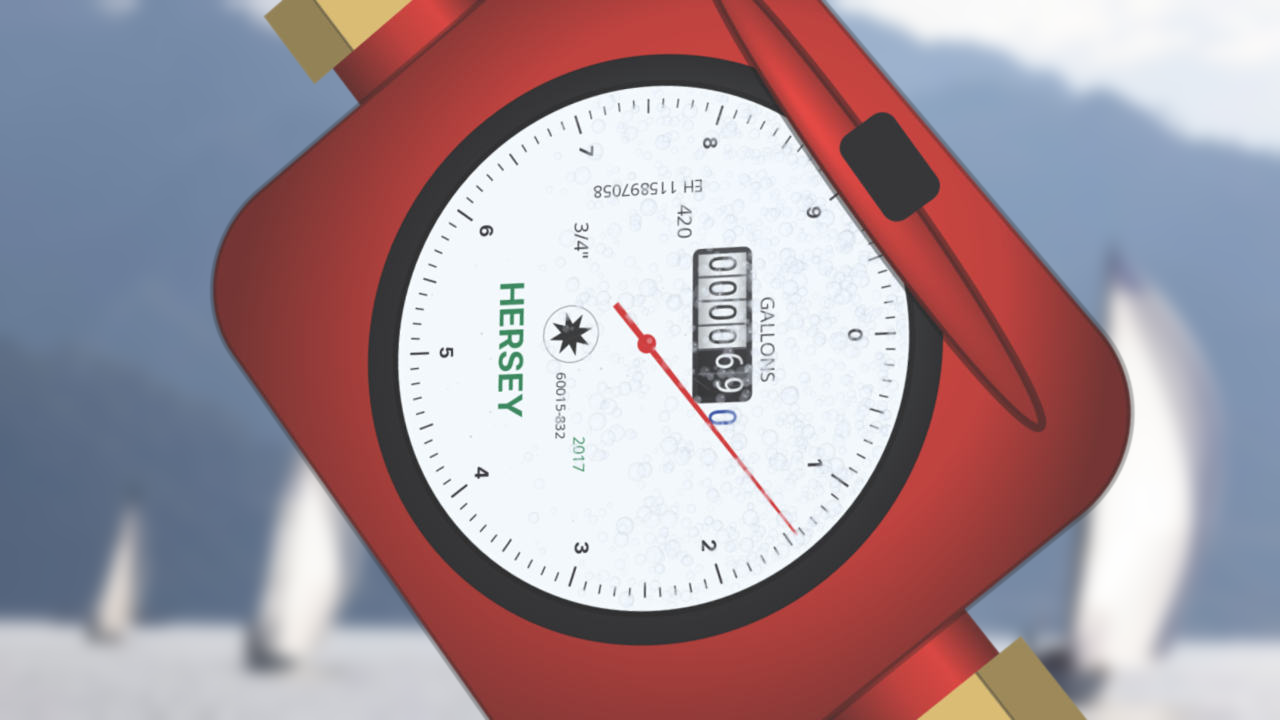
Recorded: 691.4 gal
